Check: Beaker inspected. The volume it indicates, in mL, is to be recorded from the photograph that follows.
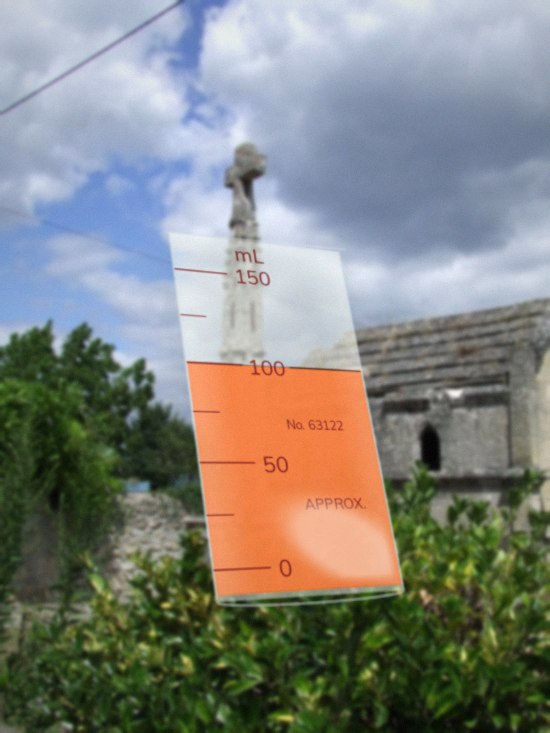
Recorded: 100 mL
